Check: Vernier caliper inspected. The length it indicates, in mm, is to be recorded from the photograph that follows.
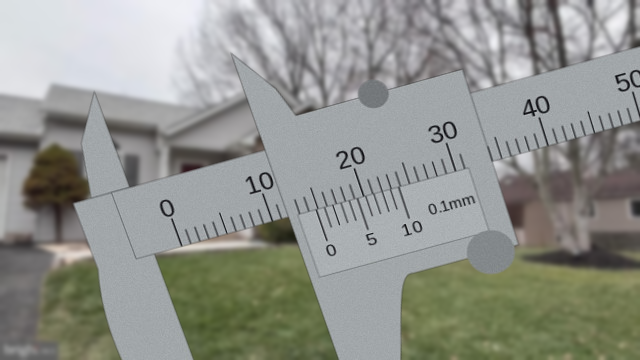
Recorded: 14.8 mm
